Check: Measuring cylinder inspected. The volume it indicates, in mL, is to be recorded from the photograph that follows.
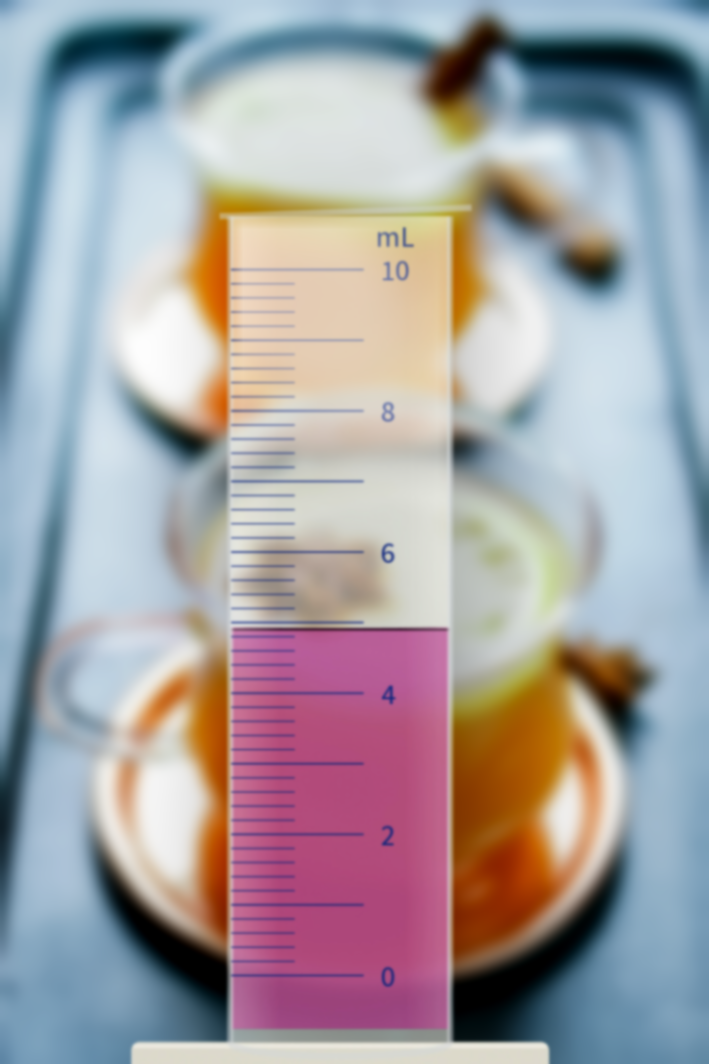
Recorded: 4.9 mL
